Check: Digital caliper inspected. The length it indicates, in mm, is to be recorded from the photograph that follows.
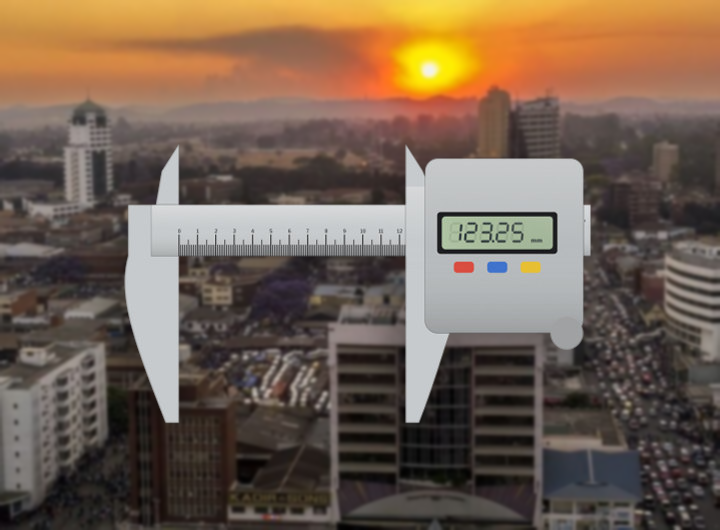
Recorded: 123.25 mm
